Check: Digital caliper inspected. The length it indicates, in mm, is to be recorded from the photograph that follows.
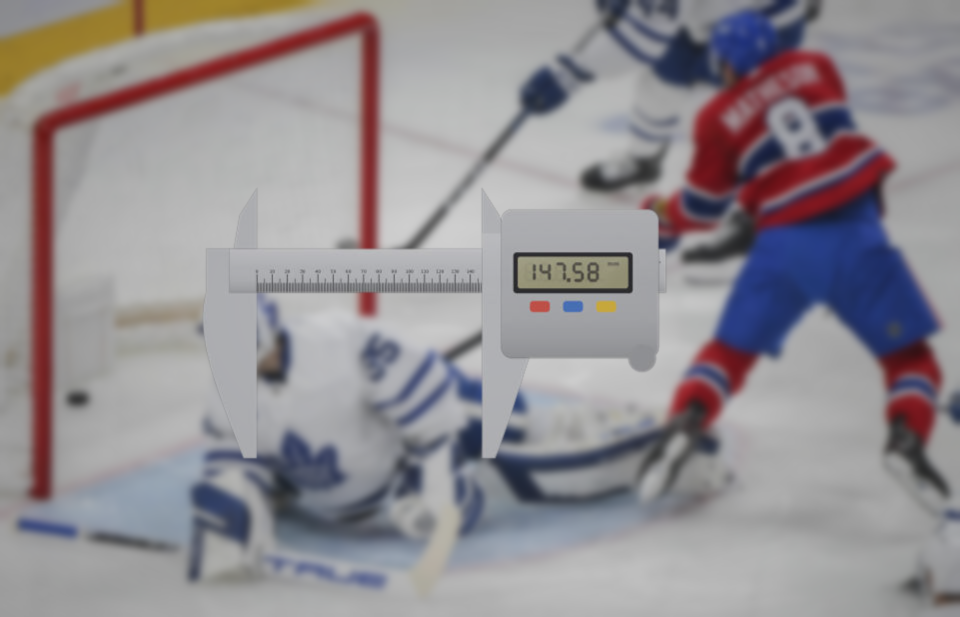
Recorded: 147.58 mm
